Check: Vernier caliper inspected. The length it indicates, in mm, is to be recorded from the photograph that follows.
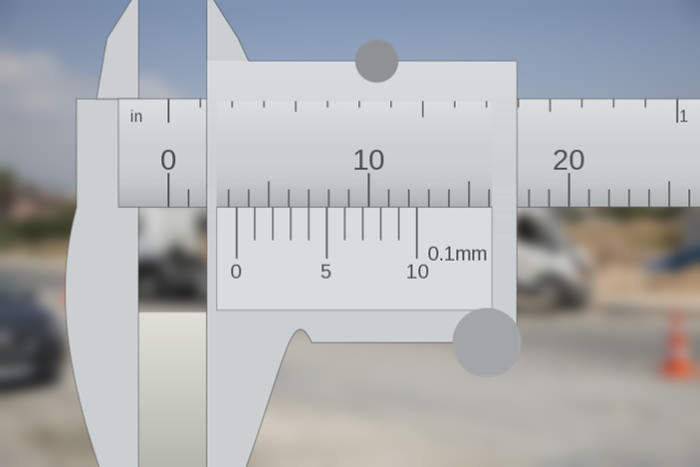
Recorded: 3.4 mm
